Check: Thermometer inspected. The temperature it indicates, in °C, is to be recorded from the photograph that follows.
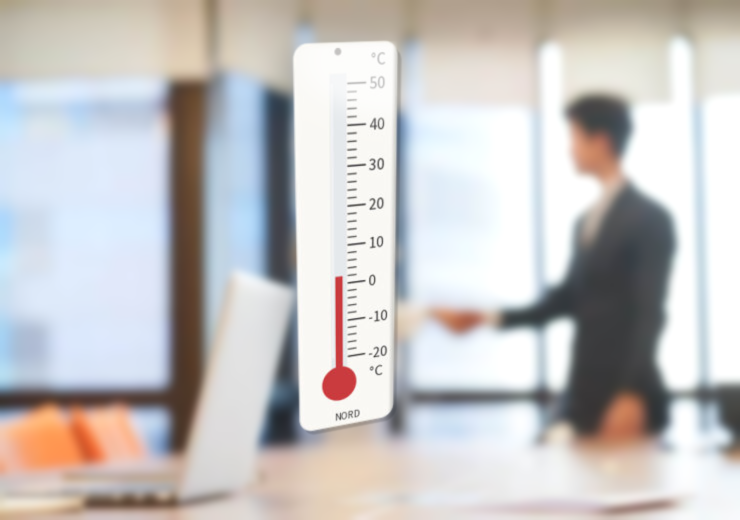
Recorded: 2 °C
